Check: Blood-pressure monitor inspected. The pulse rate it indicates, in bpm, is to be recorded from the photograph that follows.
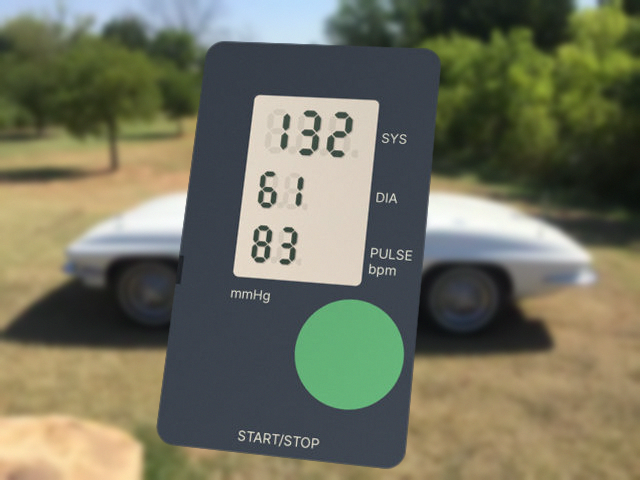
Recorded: 83 bpm
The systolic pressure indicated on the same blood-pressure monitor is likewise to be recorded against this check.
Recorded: 132 mmHg
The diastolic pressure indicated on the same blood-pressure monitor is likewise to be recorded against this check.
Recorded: 61 mmHg
